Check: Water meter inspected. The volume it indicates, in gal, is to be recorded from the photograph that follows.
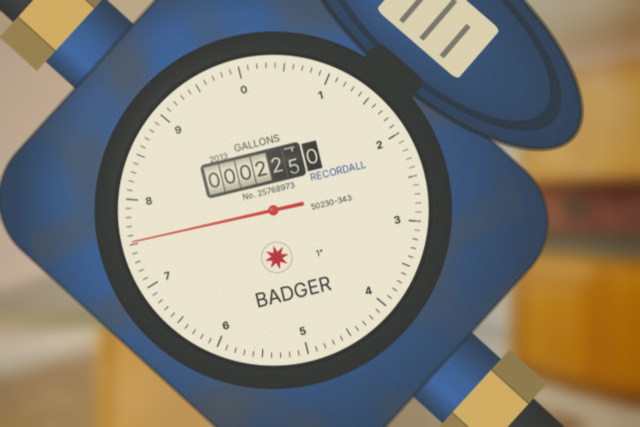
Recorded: 2247.5 gal
